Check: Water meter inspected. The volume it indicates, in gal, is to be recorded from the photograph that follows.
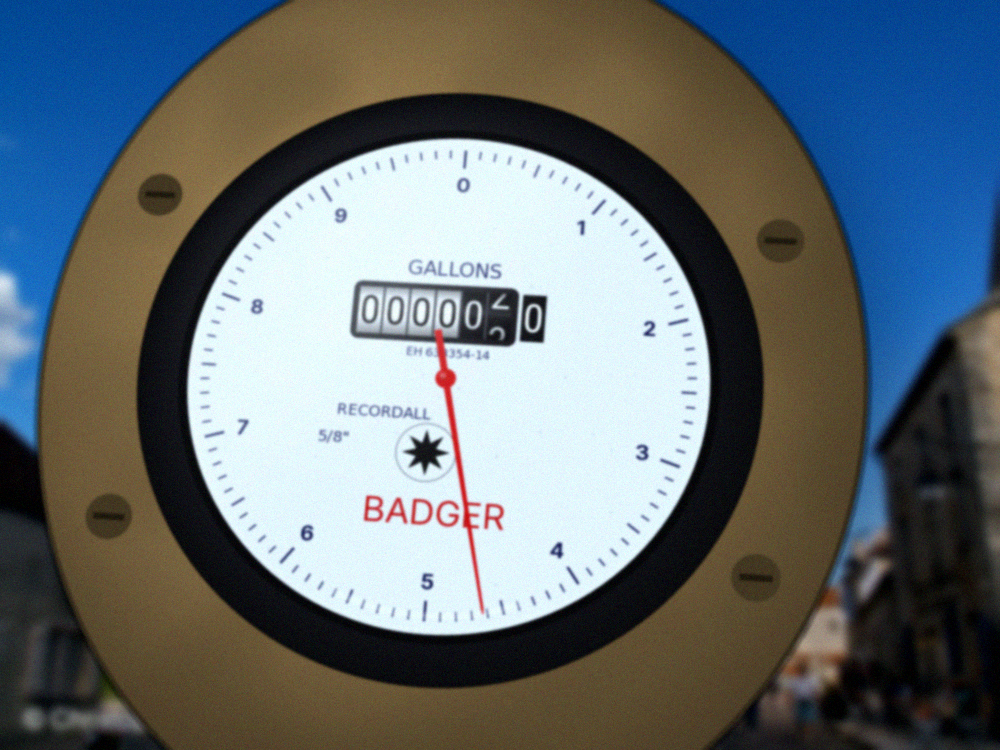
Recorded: 24.6 gal
